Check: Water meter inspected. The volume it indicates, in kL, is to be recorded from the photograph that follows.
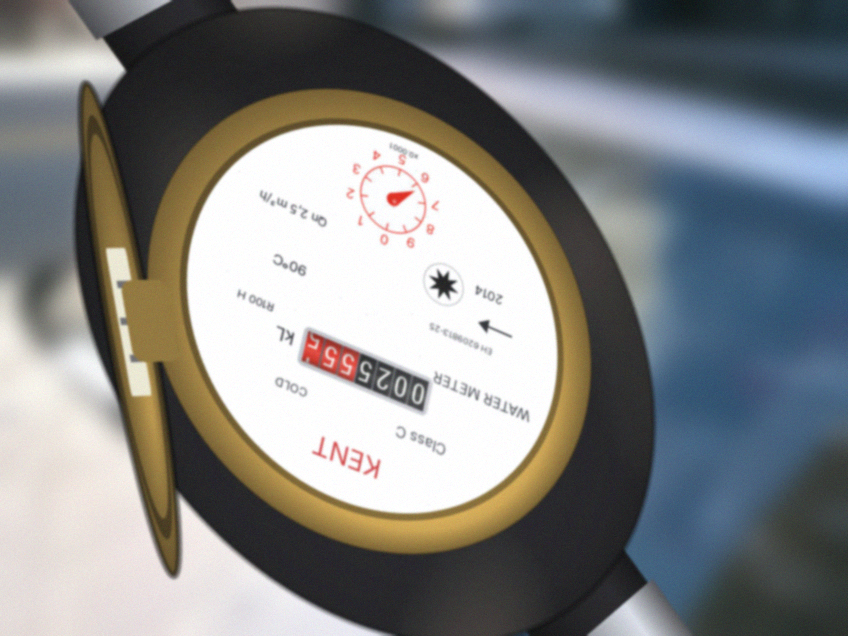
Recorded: 25.5546 kL
